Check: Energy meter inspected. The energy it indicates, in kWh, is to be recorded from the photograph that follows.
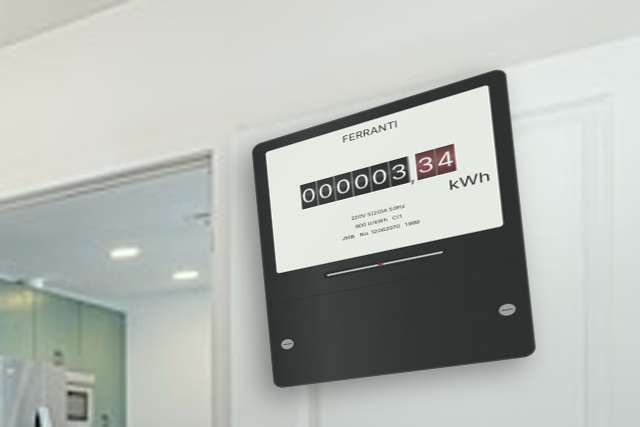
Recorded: 3.34 kWh
